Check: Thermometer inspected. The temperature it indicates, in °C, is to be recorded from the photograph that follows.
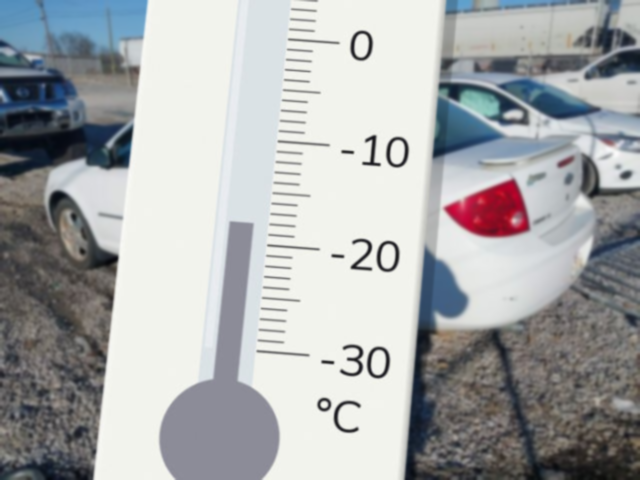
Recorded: -18 °C
